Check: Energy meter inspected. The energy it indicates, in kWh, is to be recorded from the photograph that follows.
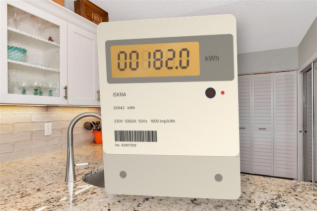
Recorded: 182.0 kWh
